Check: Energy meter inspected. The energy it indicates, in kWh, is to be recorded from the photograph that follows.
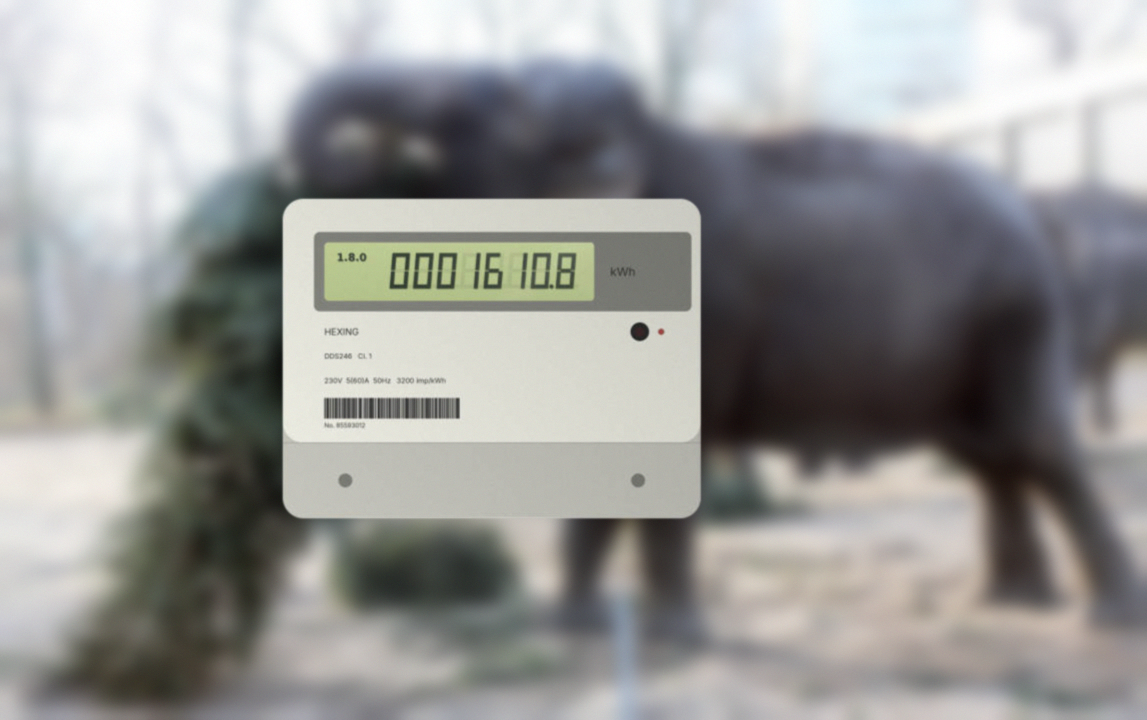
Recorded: 1610.8 kWh
